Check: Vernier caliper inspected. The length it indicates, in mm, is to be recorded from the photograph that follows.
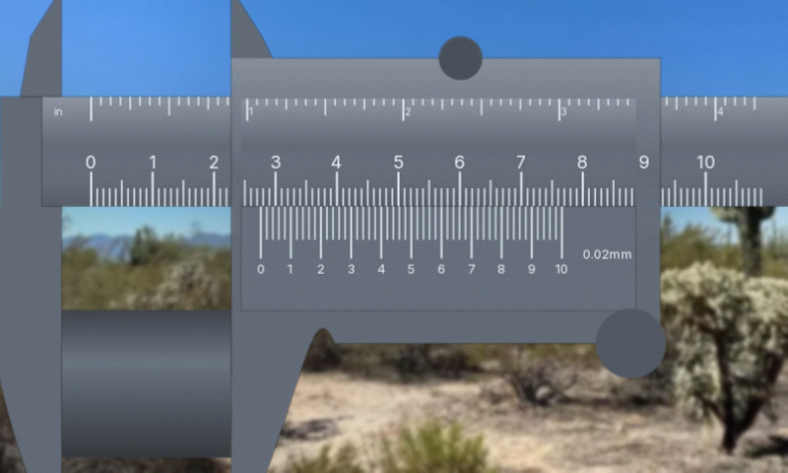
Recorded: 27.6 mm
